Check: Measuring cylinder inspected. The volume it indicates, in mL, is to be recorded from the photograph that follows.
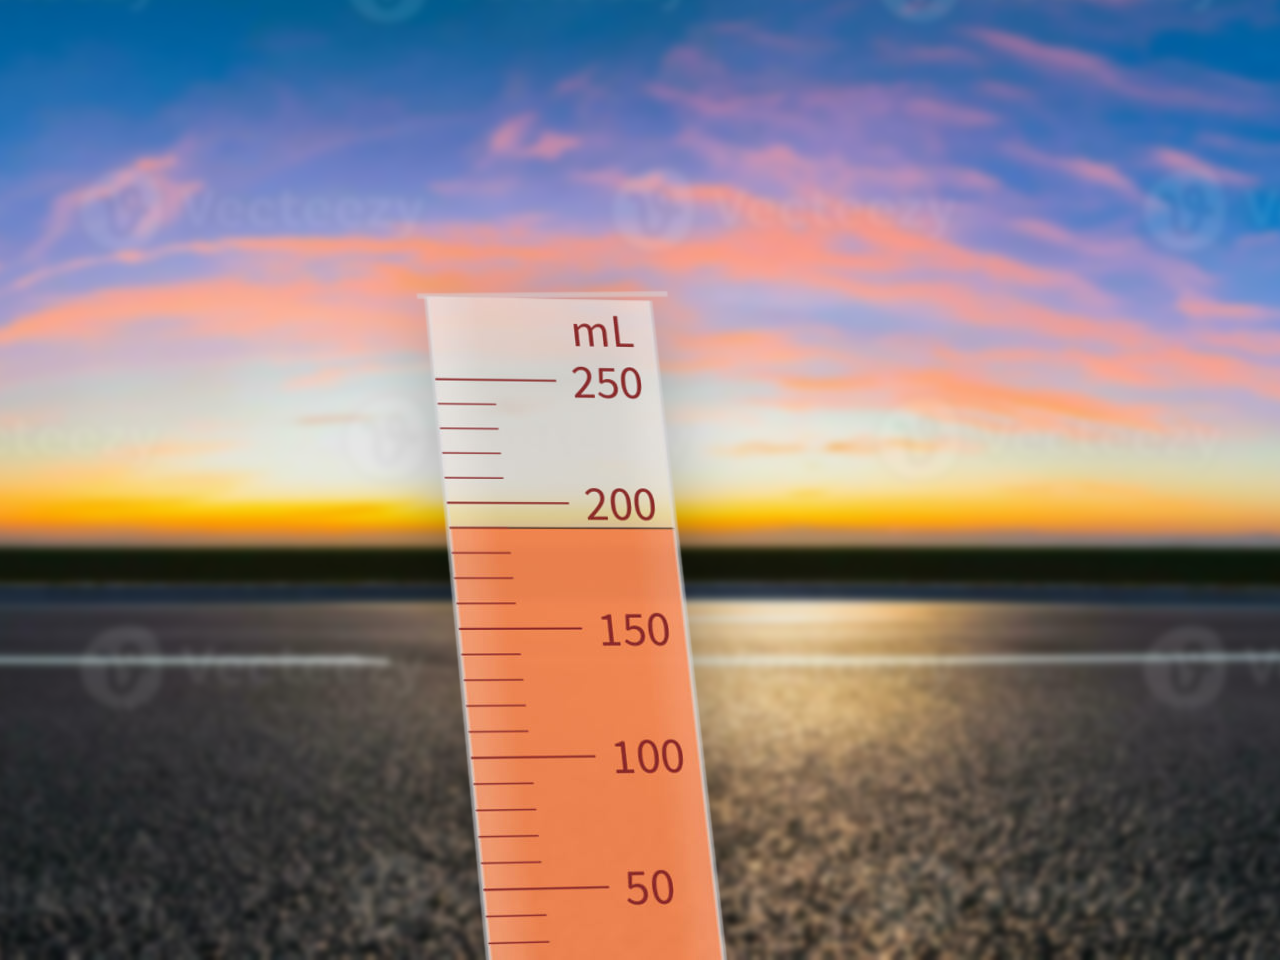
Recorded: 190 mL
